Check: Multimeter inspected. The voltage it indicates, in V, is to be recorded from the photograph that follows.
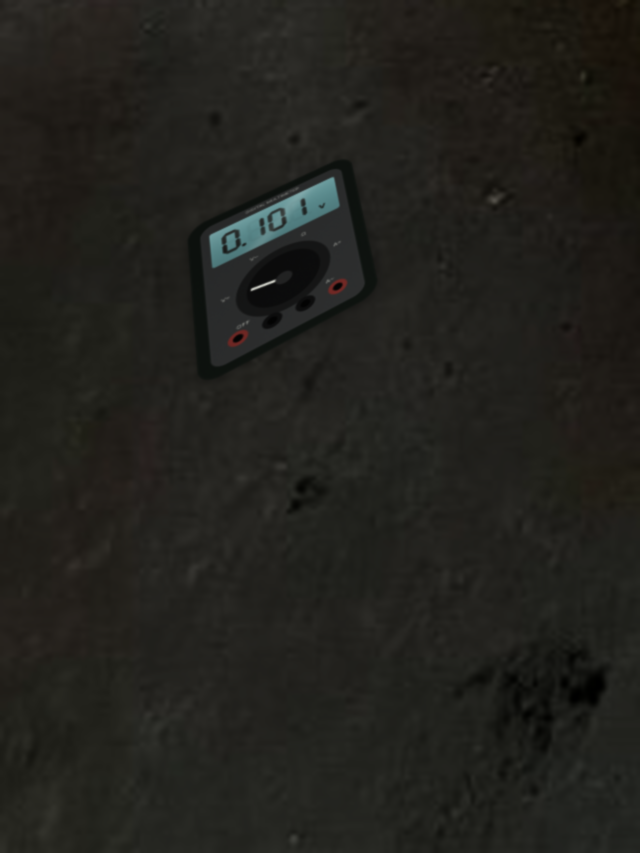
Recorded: 0.101 V
